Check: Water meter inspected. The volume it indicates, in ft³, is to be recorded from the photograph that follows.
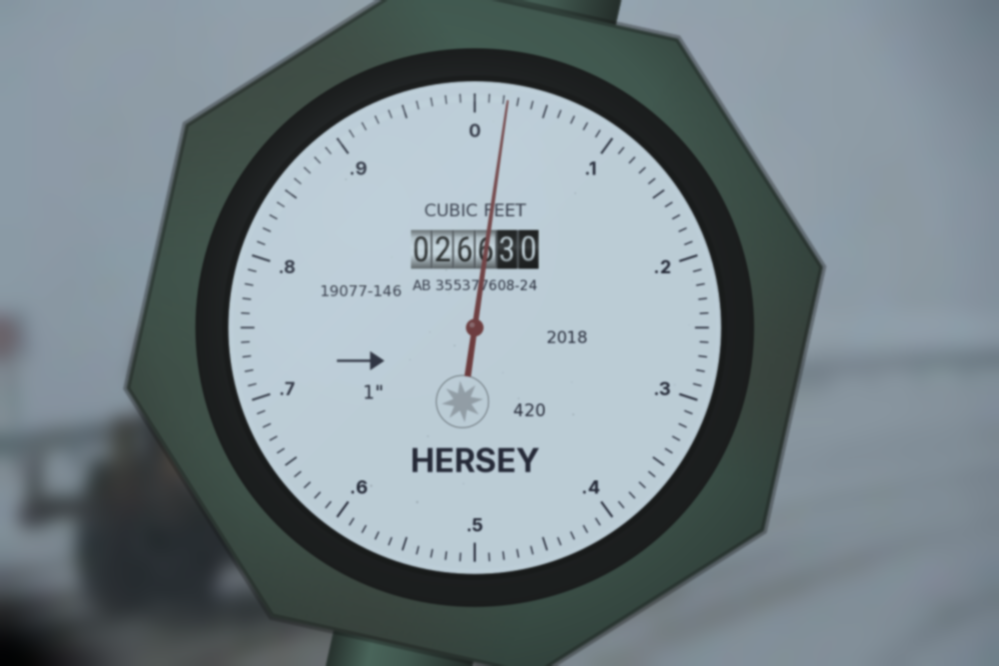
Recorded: 26630.02 ft³
